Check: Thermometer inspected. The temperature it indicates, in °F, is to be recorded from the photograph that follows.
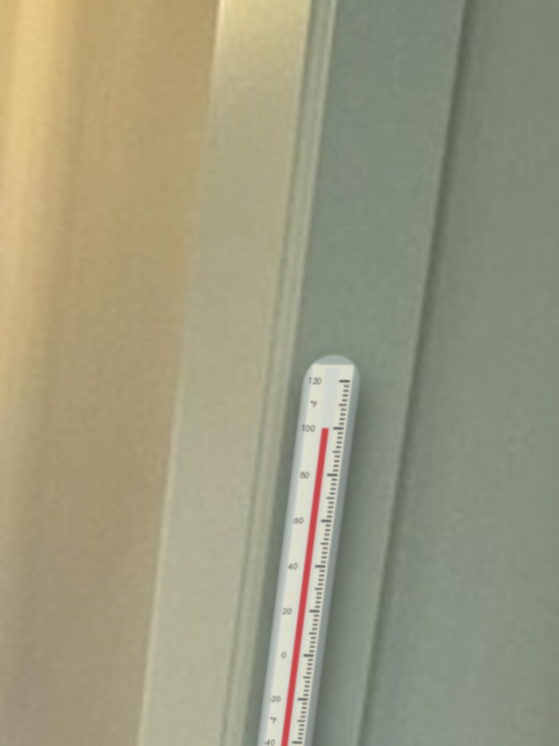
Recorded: 100 °F
